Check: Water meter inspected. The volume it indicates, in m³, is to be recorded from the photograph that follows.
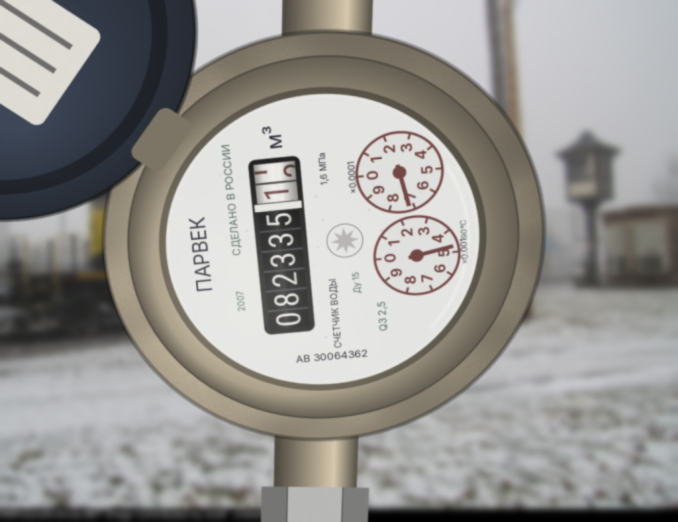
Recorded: 82335.1147 m³
